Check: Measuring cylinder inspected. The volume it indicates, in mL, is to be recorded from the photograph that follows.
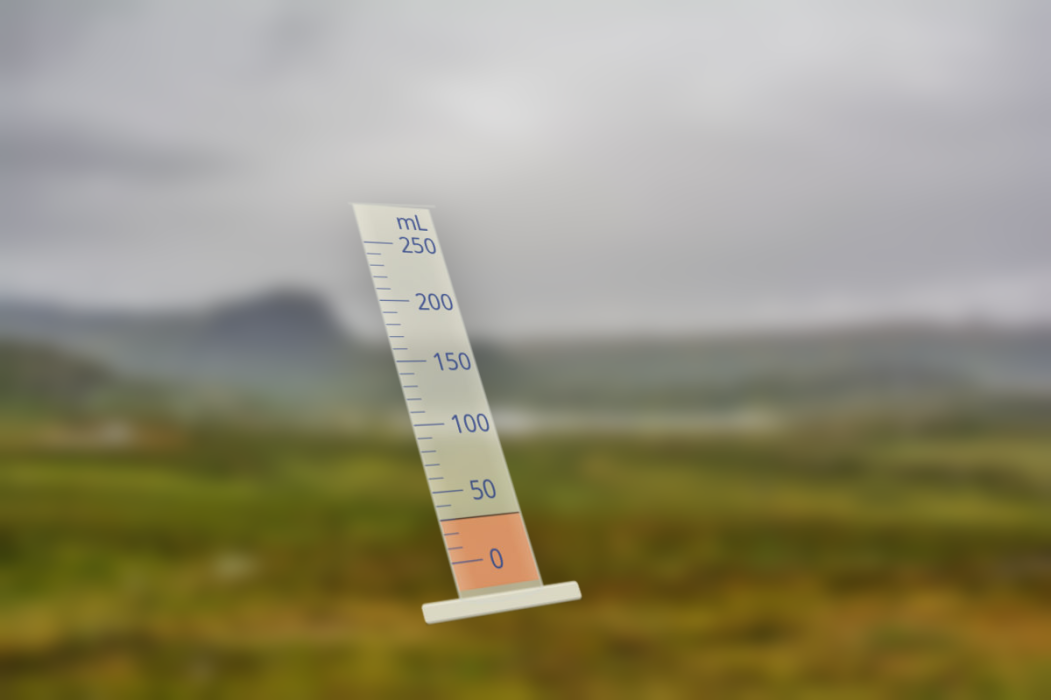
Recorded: 30 mL
